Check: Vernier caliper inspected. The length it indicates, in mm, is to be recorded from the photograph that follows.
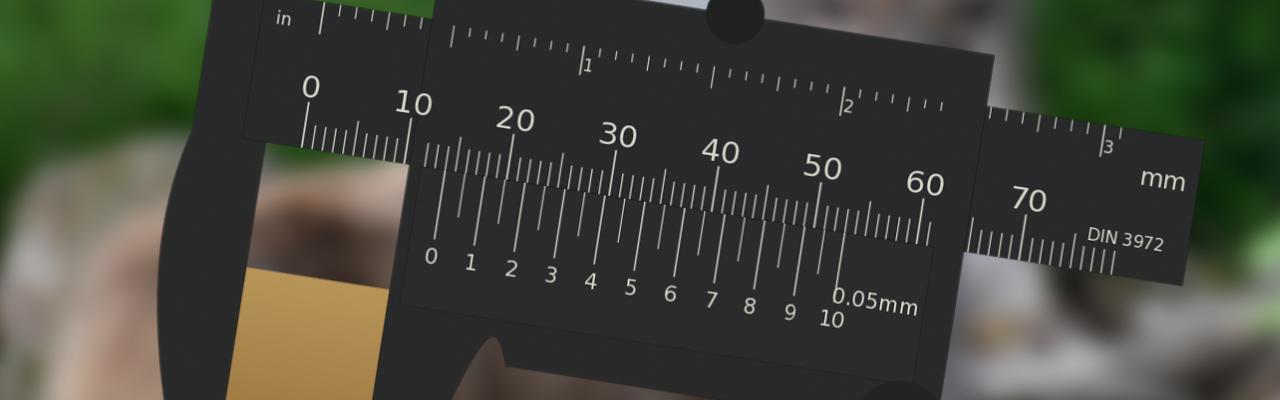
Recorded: 14.0 mm
